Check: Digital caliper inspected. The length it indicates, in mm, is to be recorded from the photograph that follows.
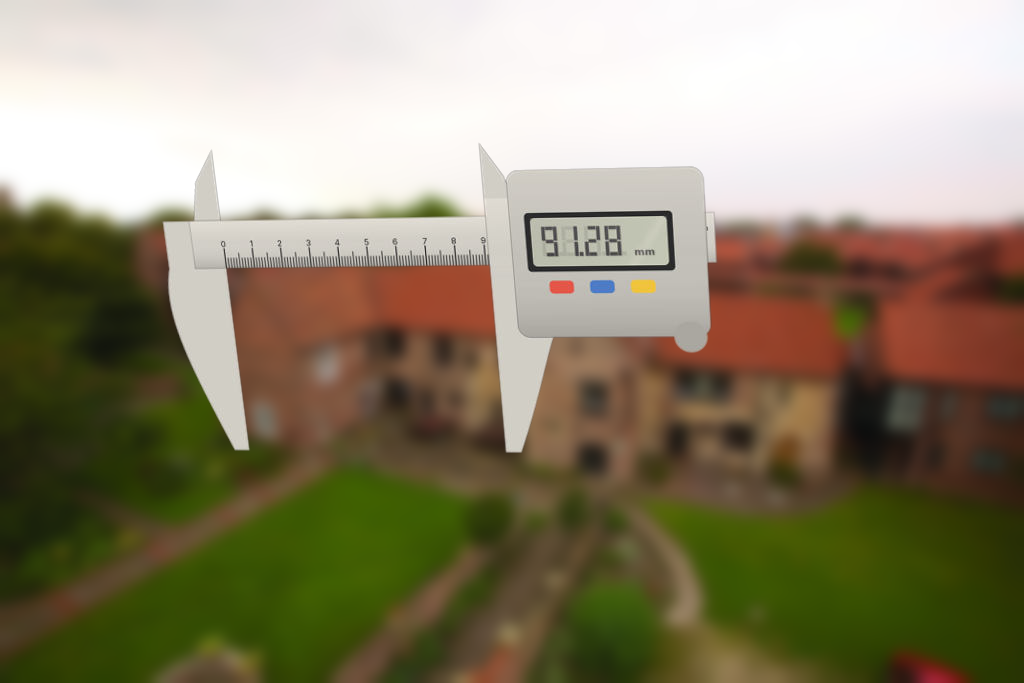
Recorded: 91.28 mm
